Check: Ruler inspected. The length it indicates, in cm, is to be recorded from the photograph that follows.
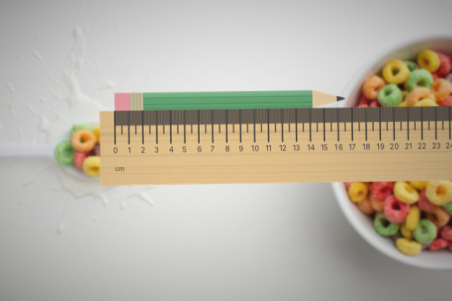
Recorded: 16.5 cm
